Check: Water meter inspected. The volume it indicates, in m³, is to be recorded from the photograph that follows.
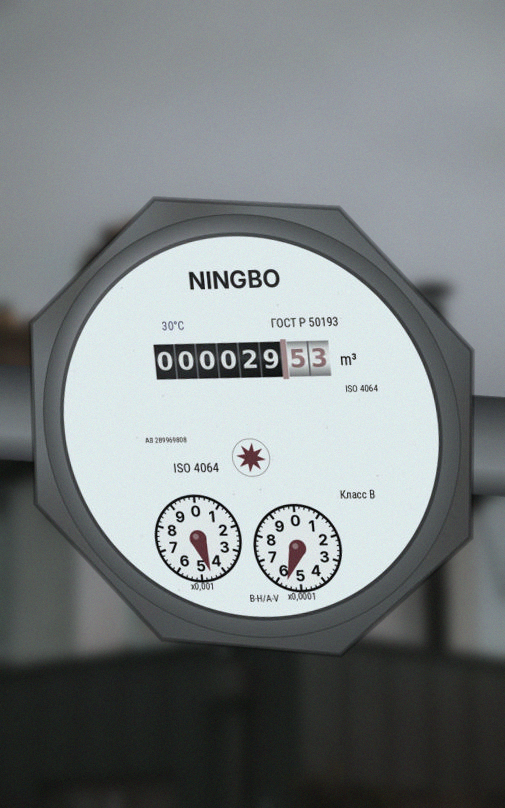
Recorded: 29.5345 m³
